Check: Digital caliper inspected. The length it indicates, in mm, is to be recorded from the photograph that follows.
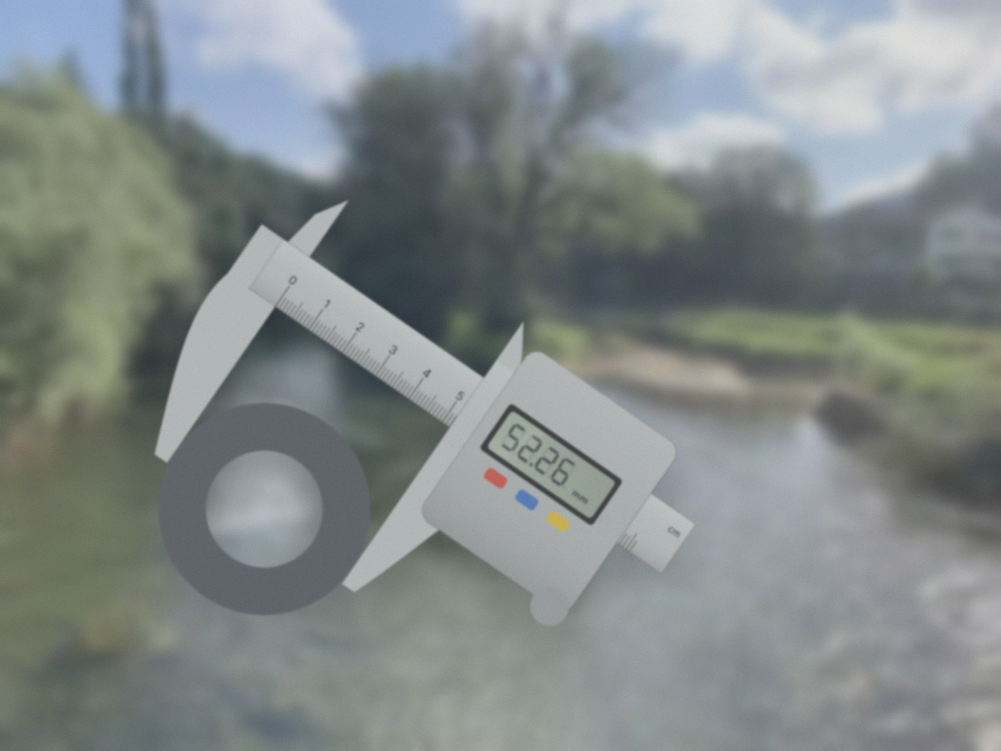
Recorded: 52.26 mm
